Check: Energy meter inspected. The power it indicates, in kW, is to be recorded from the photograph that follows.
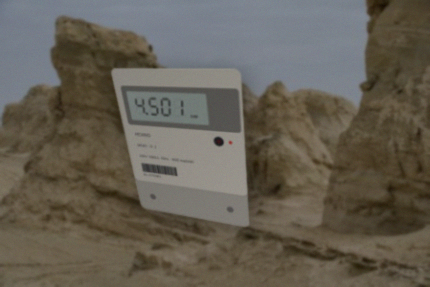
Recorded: 4.501 kW
